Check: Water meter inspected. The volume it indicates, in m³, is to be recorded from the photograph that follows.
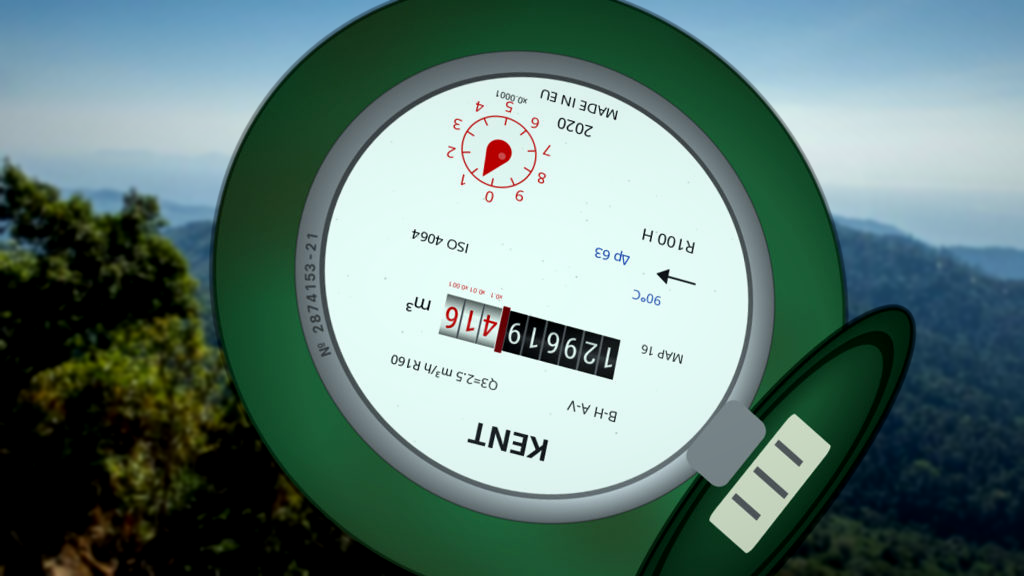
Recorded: 129619.4160 m³
